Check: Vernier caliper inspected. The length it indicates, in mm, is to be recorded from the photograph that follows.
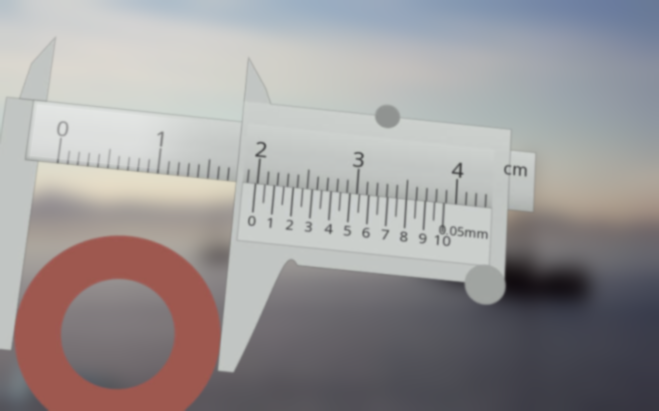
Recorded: 19.8 mm
